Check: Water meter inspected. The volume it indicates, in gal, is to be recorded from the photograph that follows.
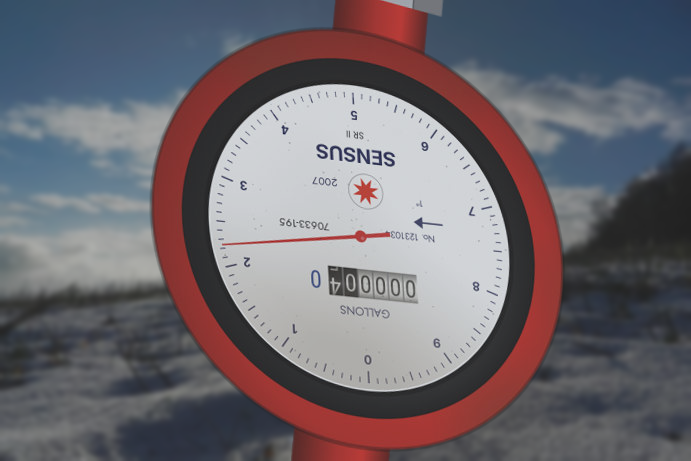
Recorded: 42.2 gal
